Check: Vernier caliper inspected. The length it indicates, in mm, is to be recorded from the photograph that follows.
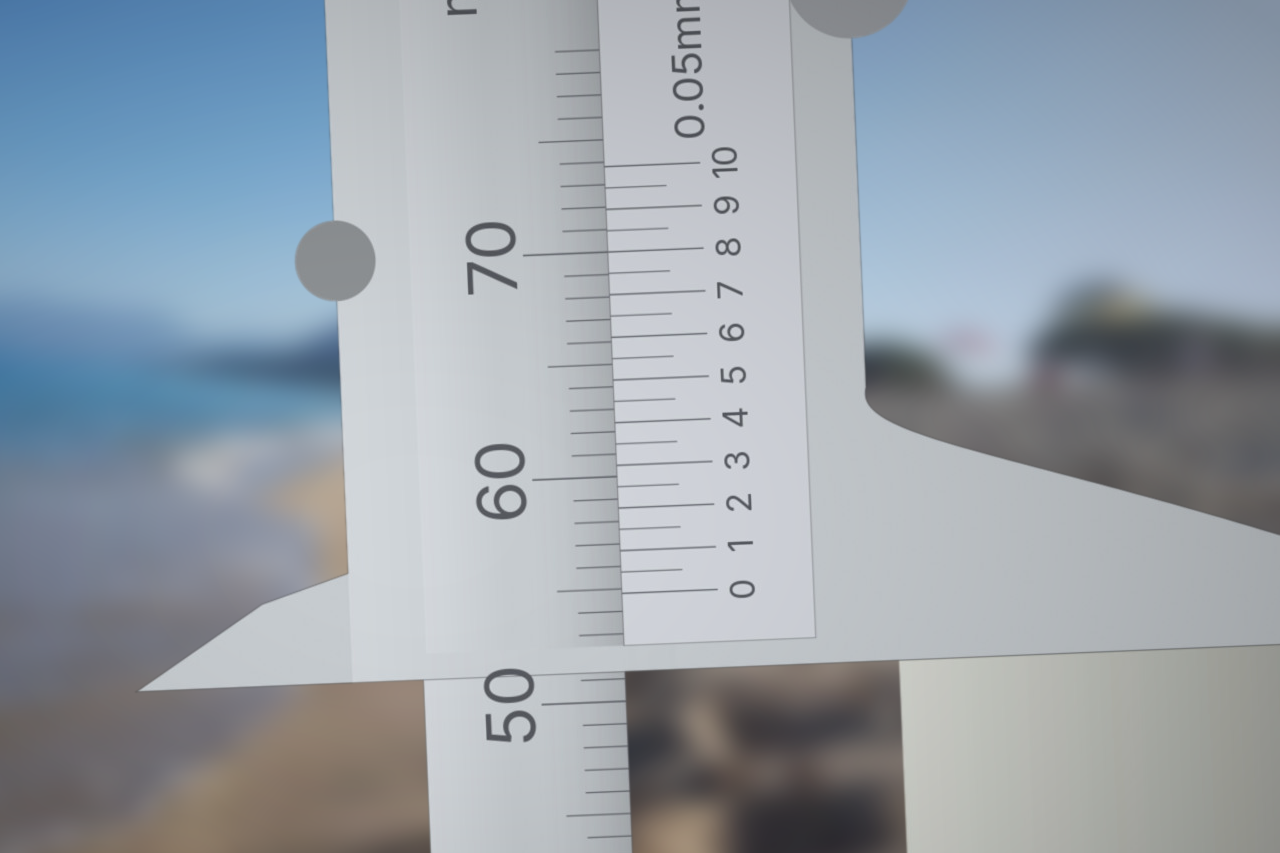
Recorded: 54.8 mm
